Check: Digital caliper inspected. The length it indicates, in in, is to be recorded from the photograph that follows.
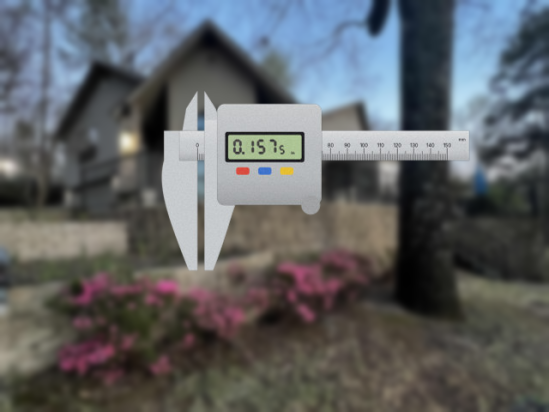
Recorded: 0.1575 in
